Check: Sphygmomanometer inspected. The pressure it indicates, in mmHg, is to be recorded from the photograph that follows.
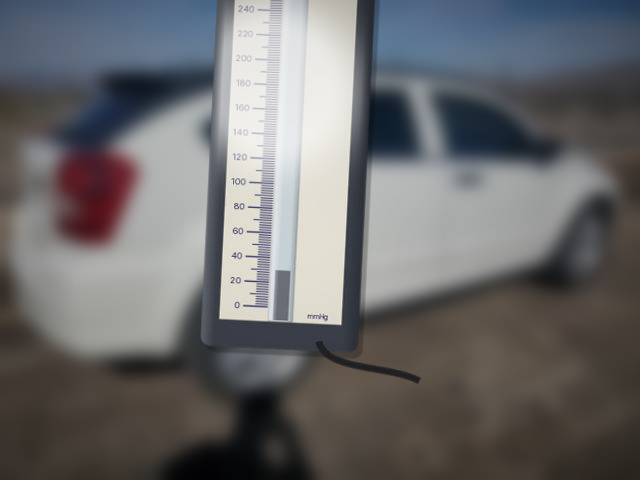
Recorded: 30 mmHg
